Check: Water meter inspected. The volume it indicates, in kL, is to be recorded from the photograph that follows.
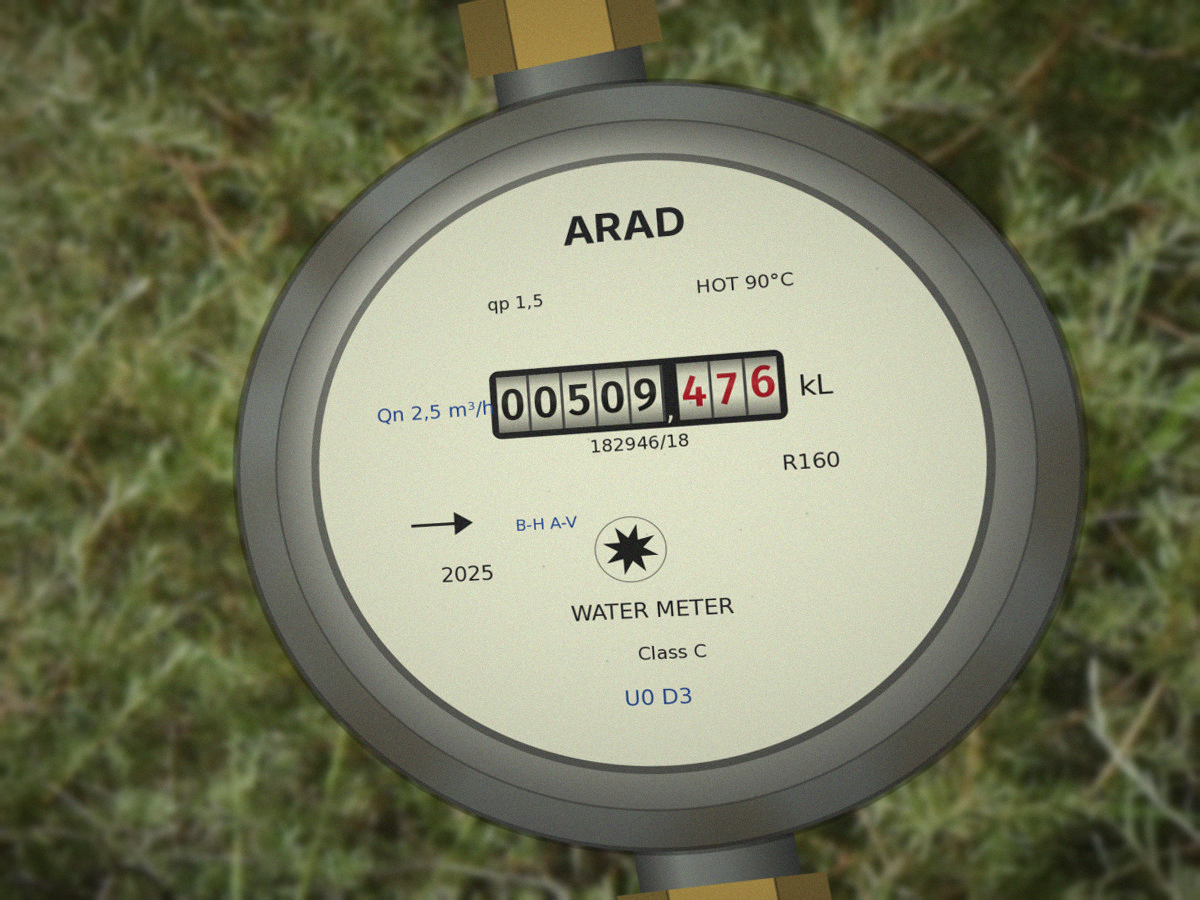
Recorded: 509.476 kL
